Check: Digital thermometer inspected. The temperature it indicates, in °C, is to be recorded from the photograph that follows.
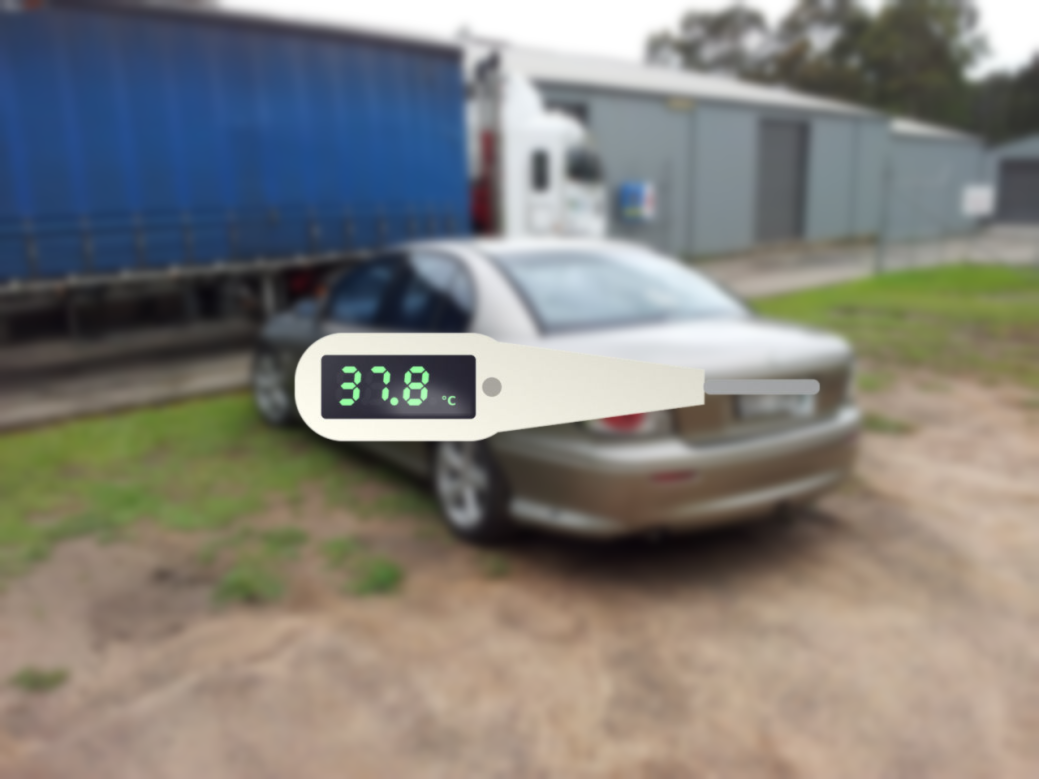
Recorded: 37.8 °C
